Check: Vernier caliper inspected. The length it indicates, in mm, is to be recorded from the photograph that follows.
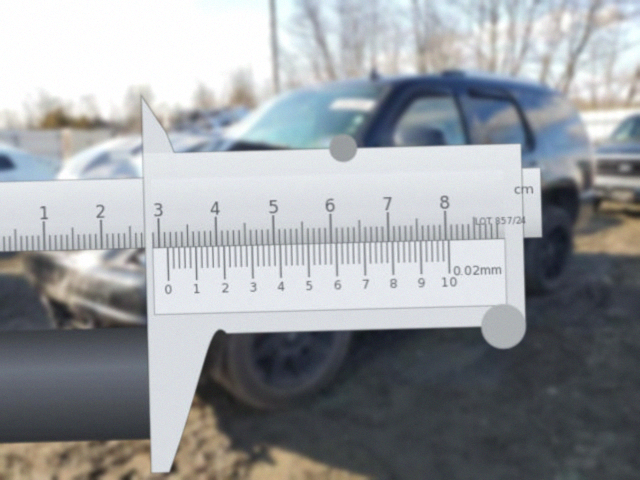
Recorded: 31.5 mm
